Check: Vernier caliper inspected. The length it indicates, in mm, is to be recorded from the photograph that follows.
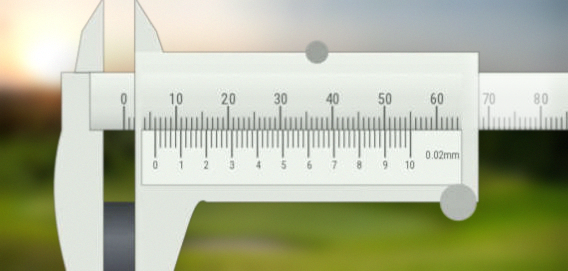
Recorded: 6.0 mm
